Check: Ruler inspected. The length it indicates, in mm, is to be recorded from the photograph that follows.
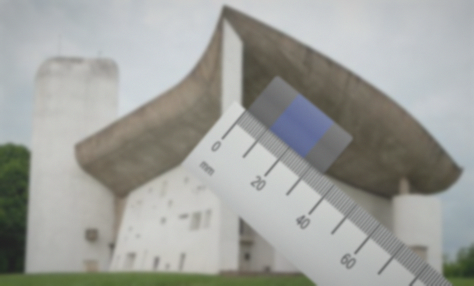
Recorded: 35 mm
